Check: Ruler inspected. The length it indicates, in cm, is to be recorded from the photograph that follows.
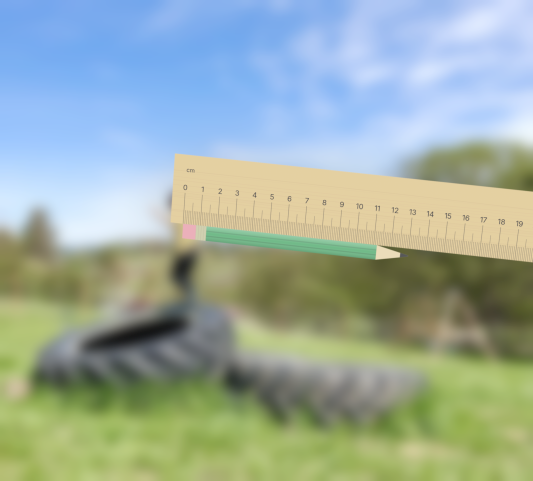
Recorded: 13 cm
